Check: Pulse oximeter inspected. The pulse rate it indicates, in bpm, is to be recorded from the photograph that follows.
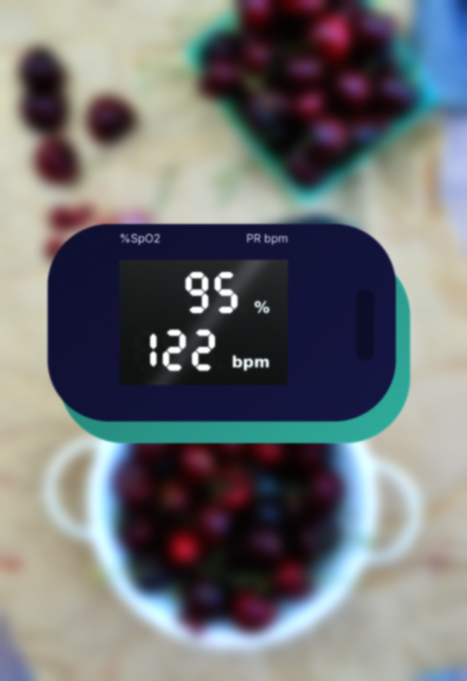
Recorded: 122 bpm
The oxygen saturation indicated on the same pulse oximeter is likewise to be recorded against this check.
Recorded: 95 %
